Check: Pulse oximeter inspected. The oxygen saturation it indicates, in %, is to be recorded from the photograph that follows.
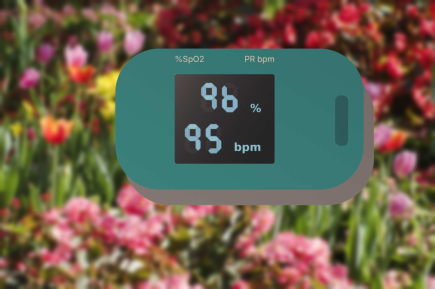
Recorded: 96 %
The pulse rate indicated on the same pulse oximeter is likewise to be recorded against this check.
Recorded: 95 bpm
